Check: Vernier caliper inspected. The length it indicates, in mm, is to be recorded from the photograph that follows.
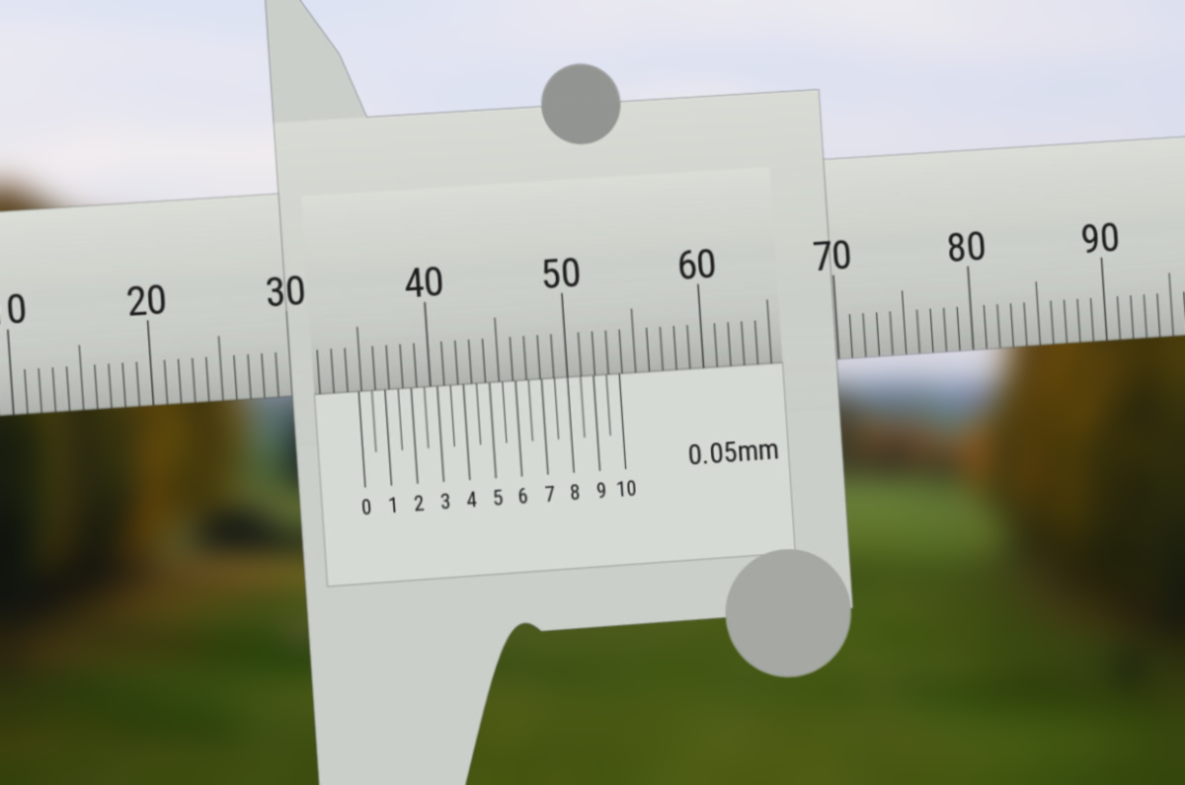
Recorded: 34.8 mm
